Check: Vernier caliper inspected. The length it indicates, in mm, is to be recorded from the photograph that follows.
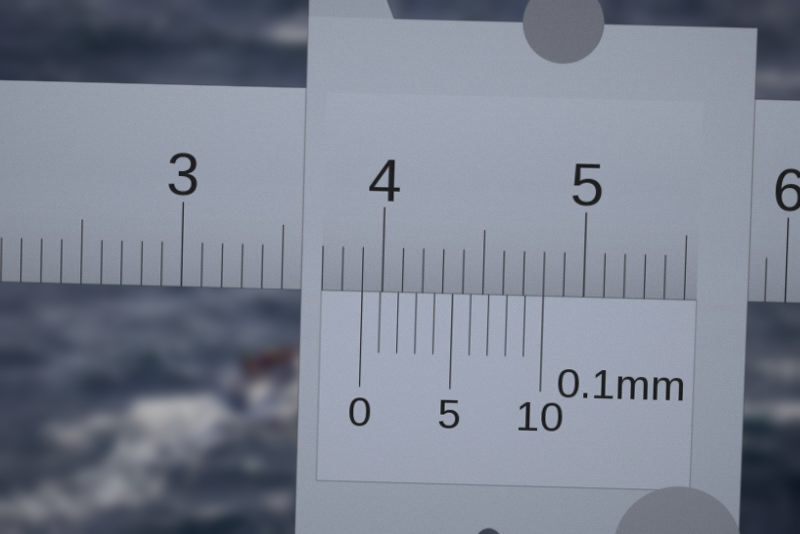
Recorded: 39.0 mm
